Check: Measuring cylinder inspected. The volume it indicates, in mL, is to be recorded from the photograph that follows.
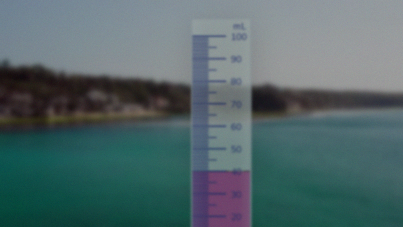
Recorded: 40 mL
